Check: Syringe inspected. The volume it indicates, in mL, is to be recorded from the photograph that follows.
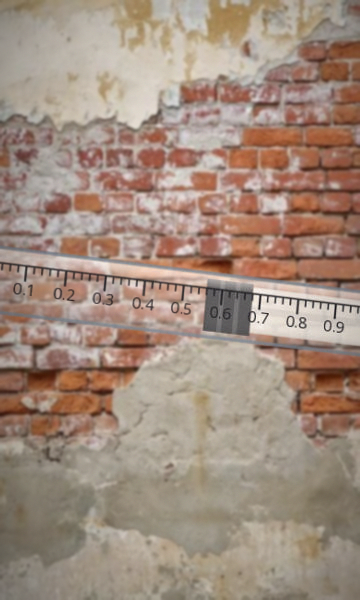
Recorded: 0.56 mL
